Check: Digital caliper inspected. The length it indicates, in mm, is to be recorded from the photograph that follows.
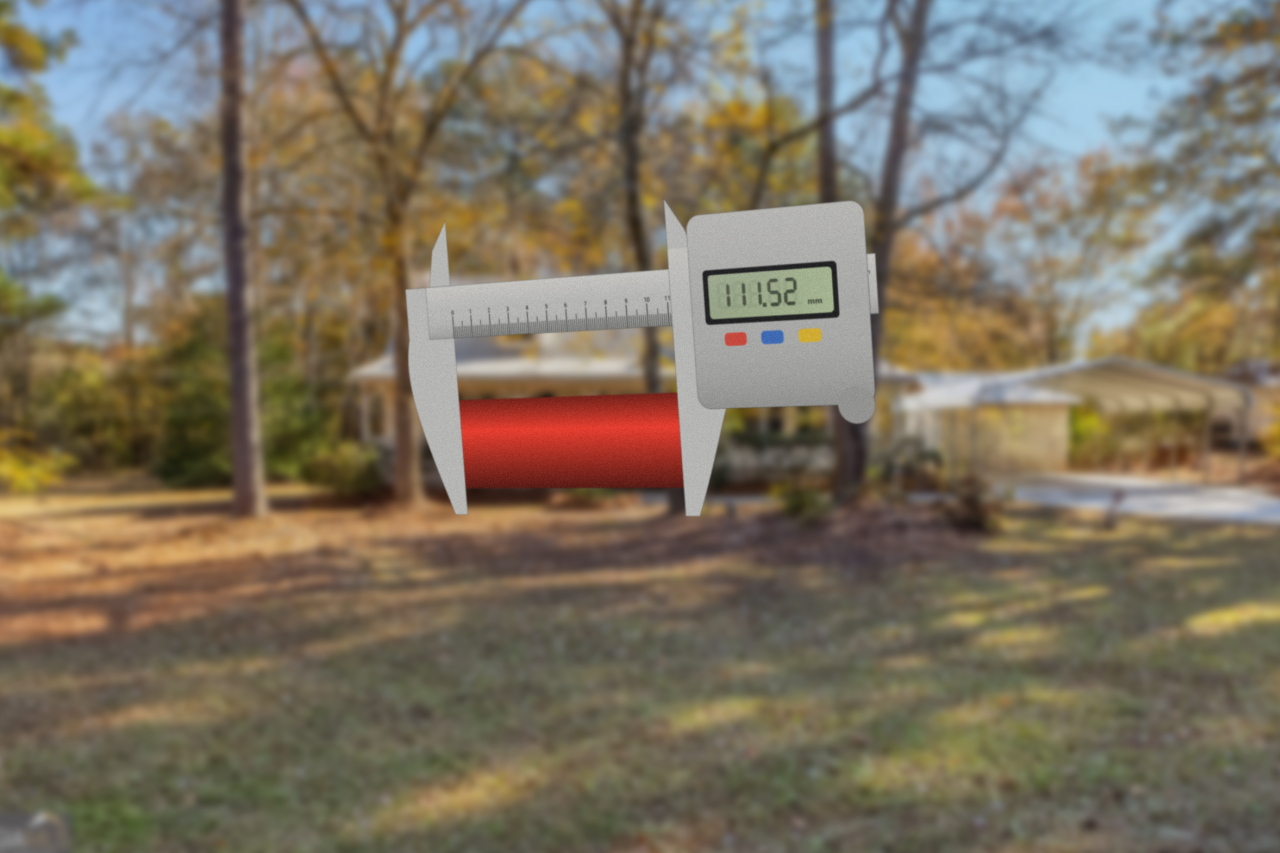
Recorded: 111.52 mm
